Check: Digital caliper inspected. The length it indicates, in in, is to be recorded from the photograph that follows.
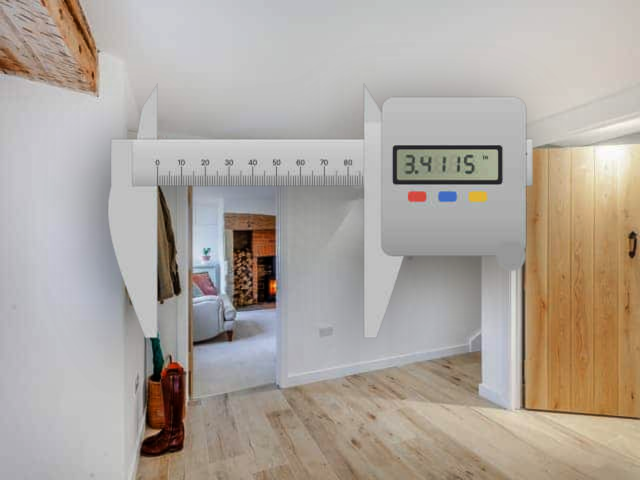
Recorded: 3.4115 in
